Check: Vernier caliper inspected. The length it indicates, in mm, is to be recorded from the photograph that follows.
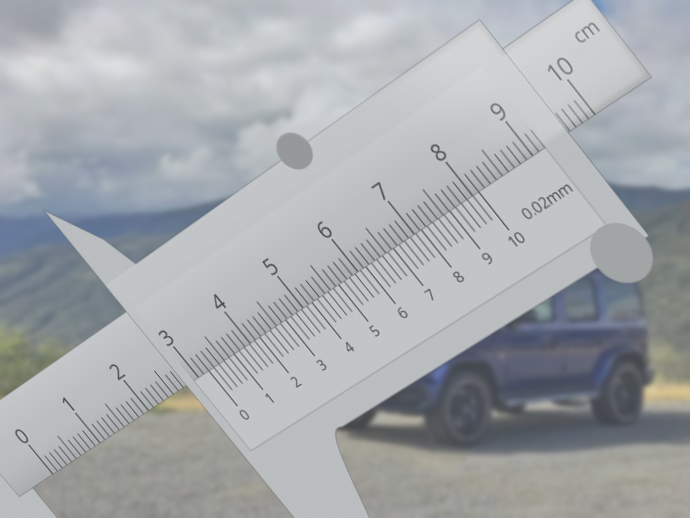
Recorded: 32.0 mm
